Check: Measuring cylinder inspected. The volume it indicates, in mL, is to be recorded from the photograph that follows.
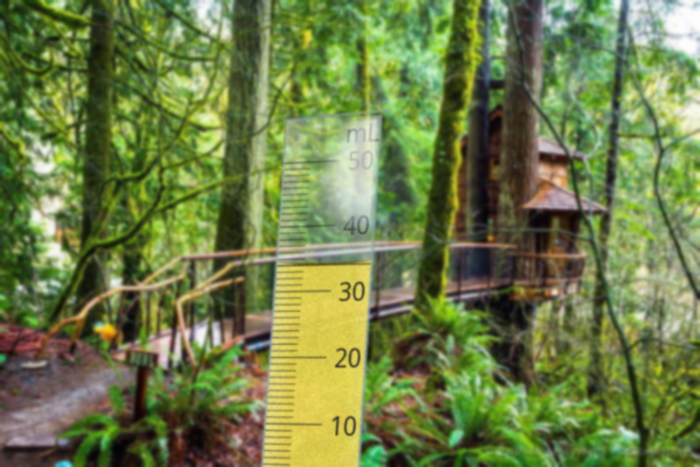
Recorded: 34 mL
